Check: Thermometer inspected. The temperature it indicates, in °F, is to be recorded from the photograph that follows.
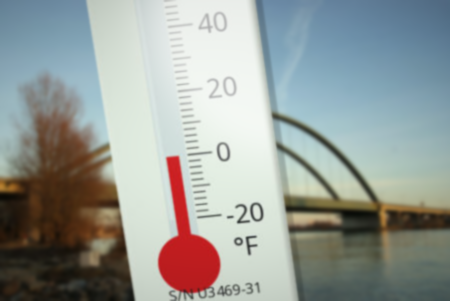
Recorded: 0 °F
